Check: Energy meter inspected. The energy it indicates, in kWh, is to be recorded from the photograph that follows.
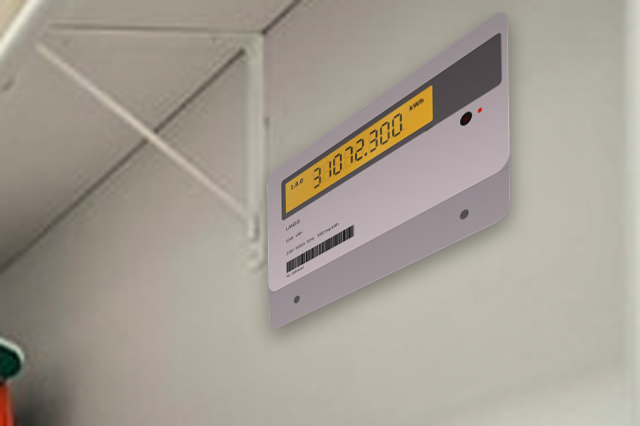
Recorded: 31072.300 kWh
